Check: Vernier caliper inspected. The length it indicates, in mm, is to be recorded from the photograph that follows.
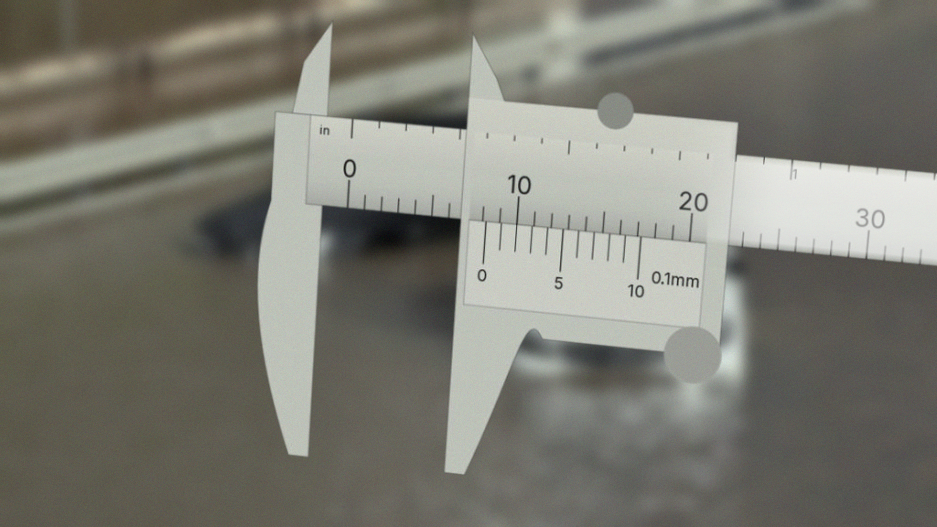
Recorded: 8.2 mm
